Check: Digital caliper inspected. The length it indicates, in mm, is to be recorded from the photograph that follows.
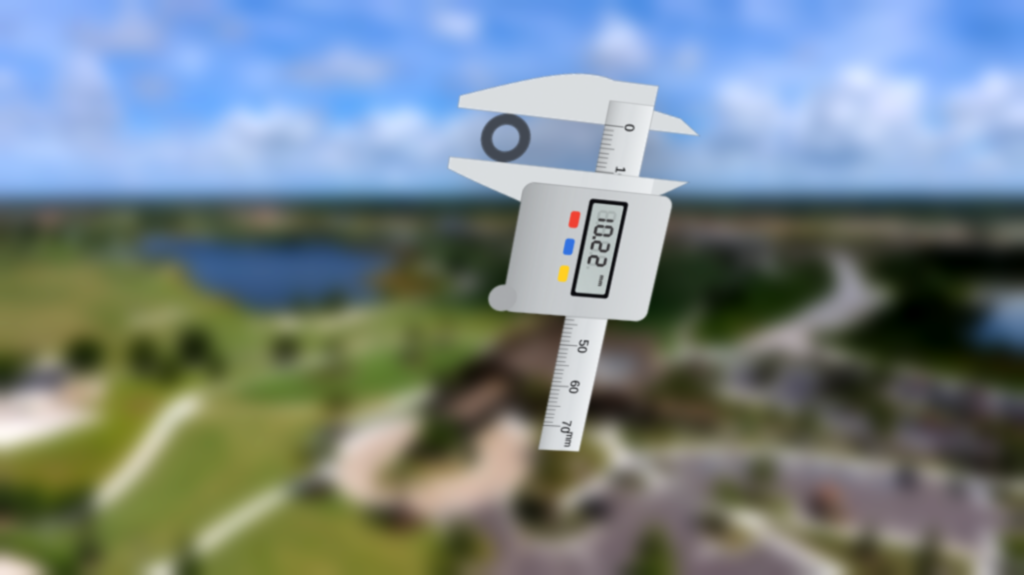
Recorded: 10.22 mm
